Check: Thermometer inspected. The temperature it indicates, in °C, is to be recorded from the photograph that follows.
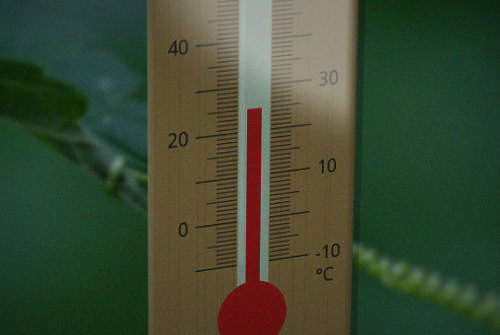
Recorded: 25 °C
